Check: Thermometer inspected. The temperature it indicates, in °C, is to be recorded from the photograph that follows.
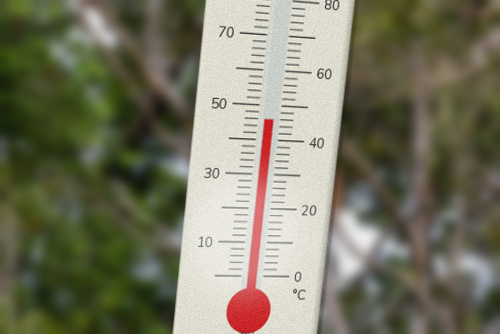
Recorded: 46 °C
